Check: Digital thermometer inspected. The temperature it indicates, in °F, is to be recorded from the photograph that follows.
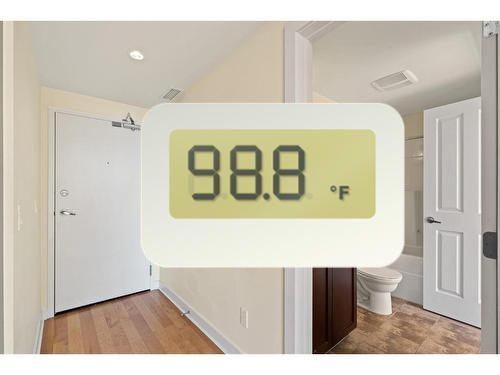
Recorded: 98.8 °F
